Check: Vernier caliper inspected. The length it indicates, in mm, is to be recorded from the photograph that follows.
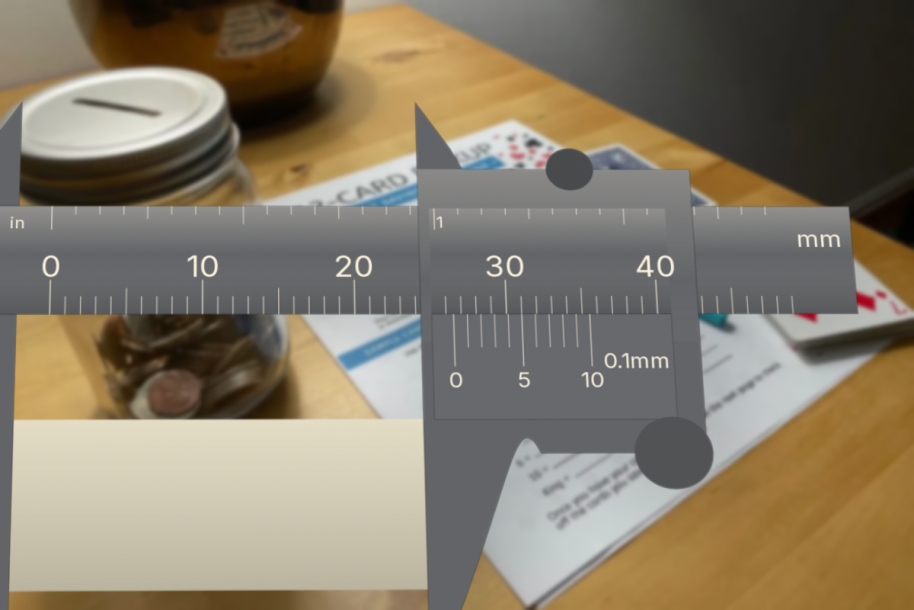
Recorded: 26.5 mm
